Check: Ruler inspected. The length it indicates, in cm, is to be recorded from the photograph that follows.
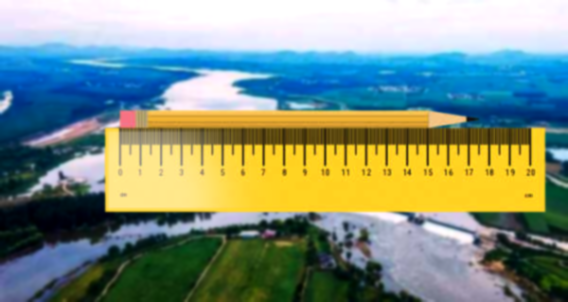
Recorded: 17.5 cm
